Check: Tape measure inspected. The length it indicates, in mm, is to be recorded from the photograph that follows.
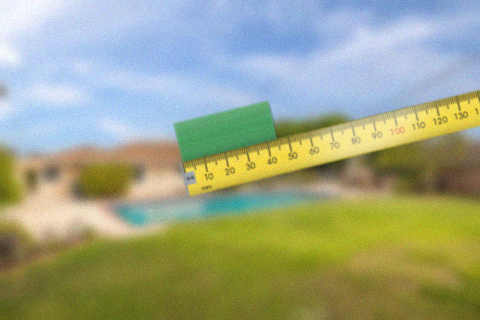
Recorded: 45 mm
